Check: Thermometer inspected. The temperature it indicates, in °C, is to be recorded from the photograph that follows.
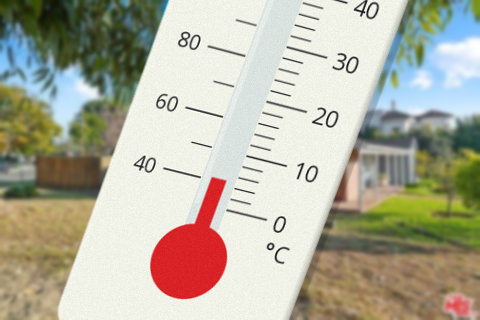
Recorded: 5 °C
